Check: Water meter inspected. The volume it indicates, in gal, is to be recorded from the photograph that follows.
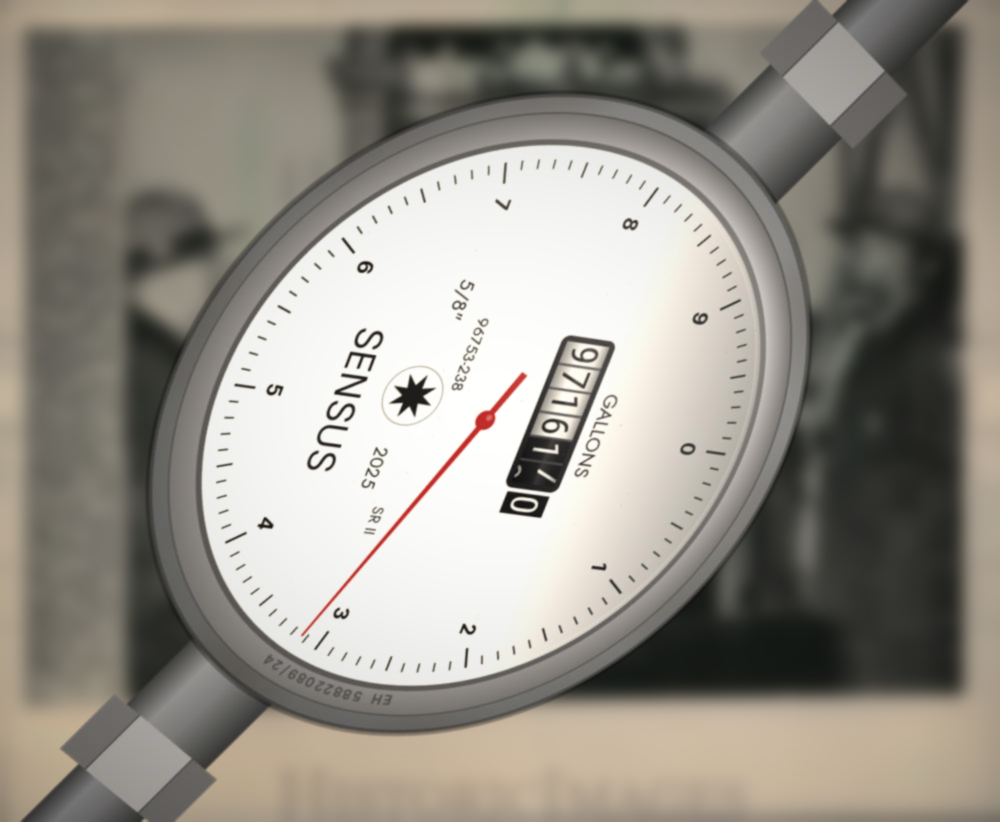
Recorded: 9716173.1 gal
